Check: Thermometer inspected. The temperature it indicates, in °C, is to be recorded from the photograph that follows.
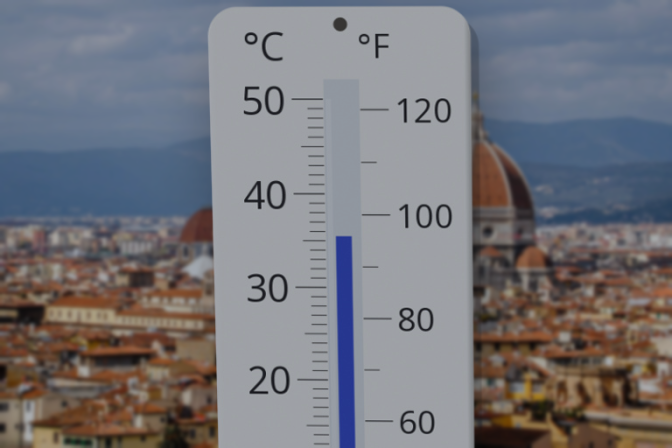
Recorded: 35.5 °C
